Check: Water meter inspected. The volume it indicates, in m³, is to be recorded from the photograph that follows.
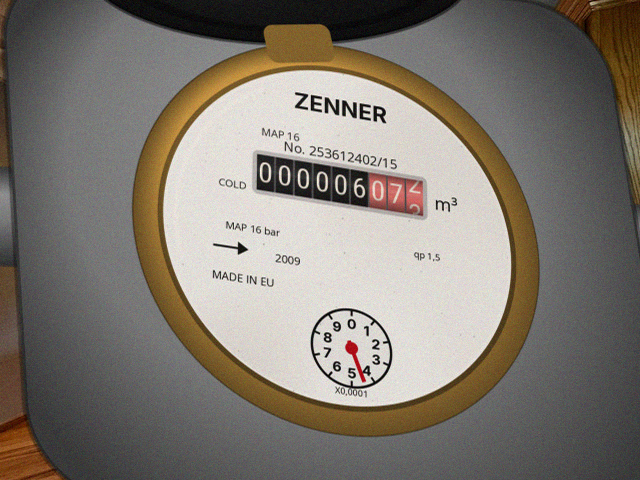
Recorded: 6.0724 m³
